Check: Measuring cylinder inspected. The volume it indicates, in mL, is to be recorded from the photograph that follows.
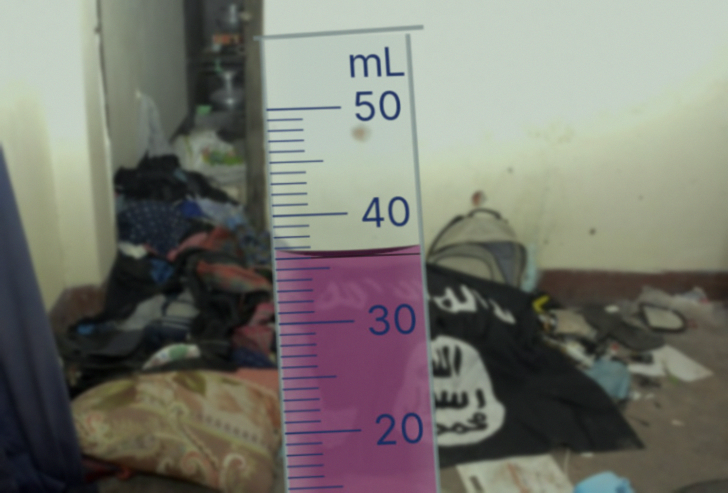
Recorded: 36 mL
